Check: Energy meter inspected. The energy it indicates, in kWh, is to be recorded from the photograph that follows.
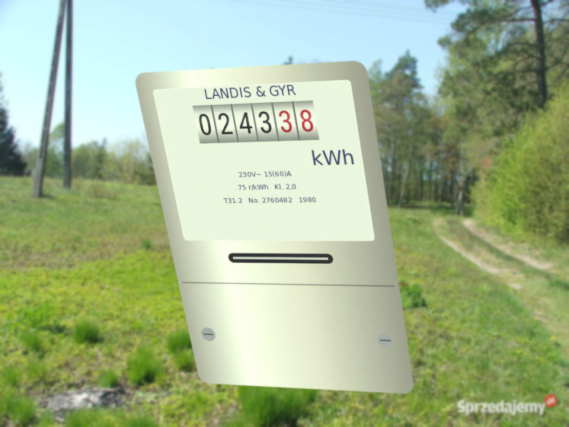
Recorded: 243.38 kWh
